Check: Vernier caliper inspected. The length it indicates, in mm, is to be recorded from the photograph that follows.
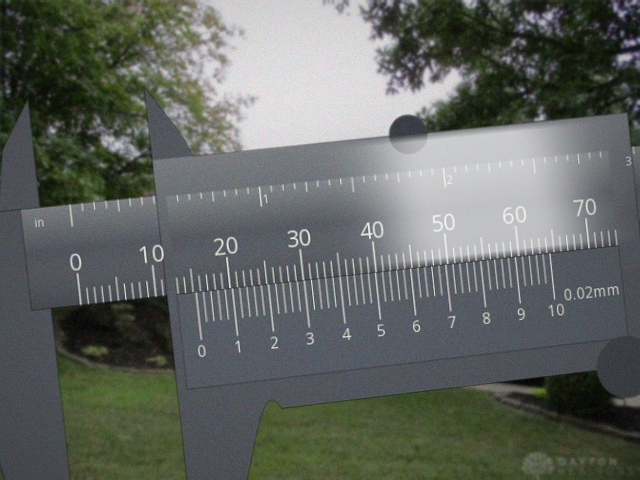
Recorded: 15.4 mm
